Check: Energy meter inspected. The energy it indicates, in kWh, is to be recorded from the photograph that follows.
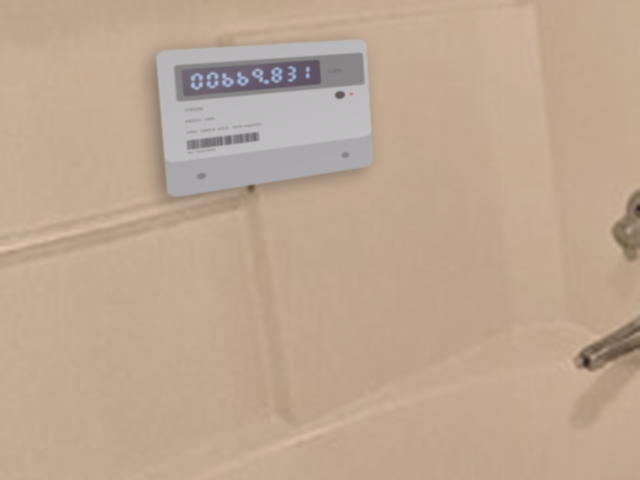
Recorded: 669.831 kWh
